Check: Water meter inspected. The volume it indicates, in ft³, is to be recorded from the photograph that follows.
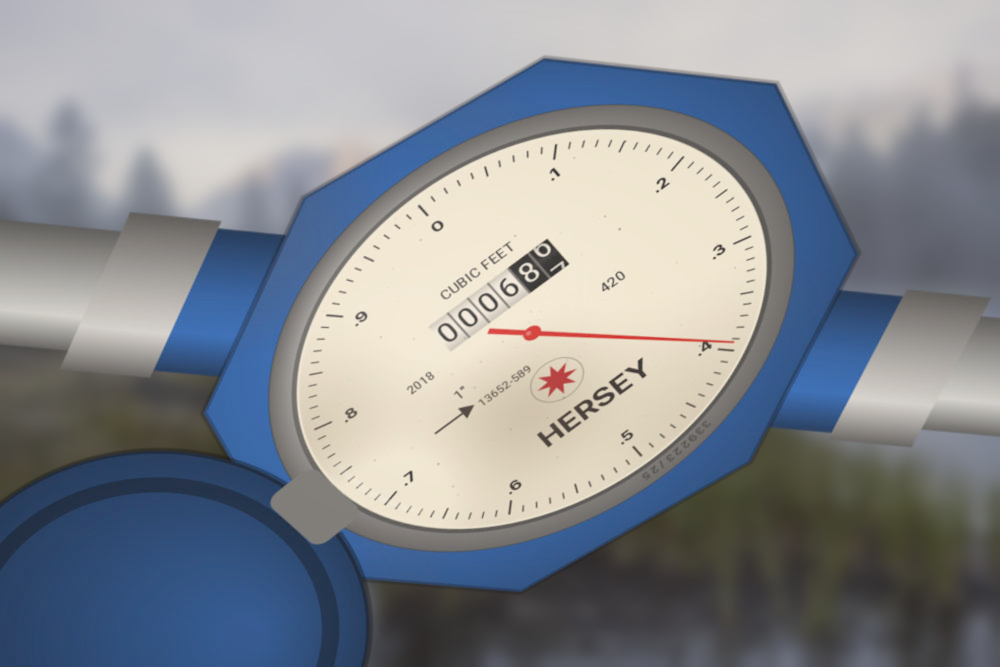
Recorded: 686.39 ft³
